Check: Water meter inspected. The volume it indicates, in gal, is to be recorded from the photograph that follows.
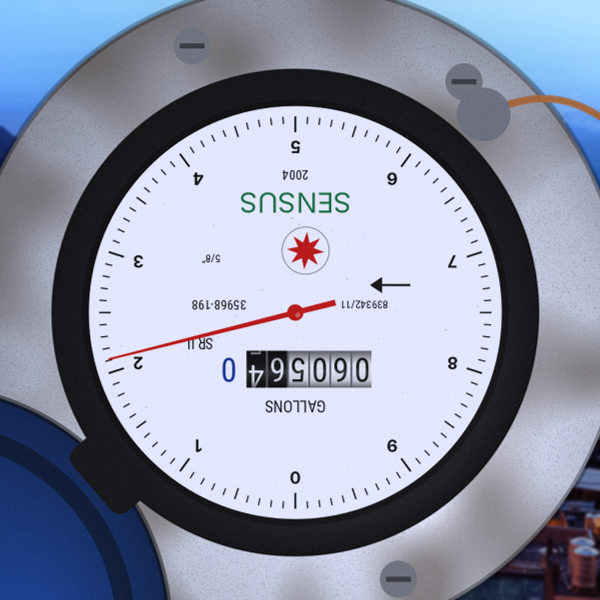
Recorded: 605642.1 gal
